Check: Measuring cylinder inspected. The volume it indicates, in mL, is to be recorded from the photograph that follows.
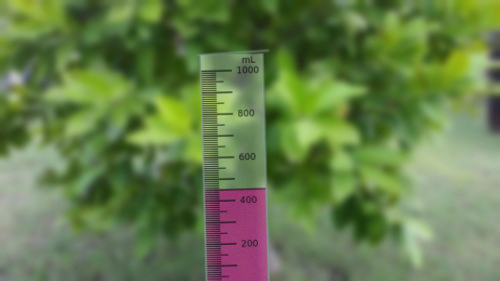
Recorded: 450 mL
